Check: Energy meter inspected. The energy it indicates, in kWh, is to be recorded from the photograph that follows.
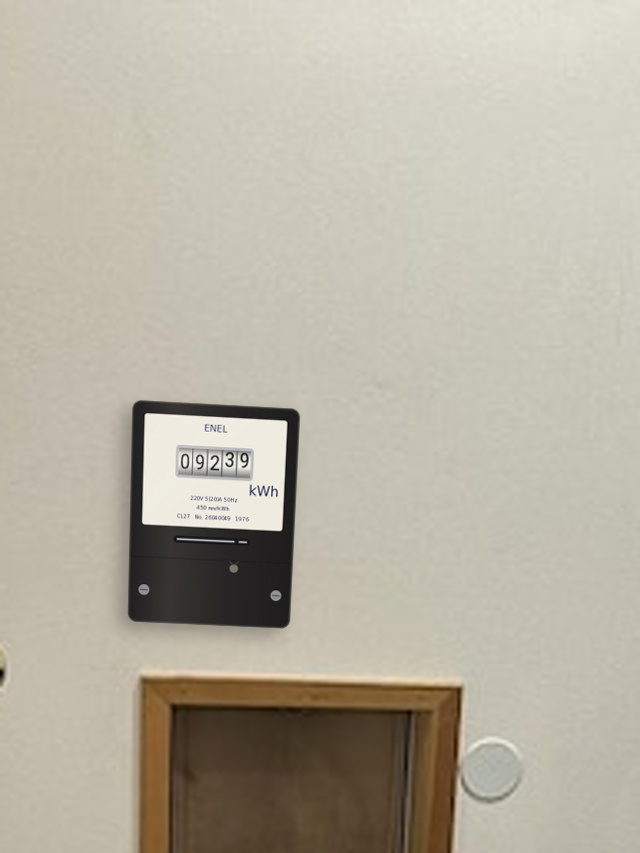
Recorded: 9239 kWh
